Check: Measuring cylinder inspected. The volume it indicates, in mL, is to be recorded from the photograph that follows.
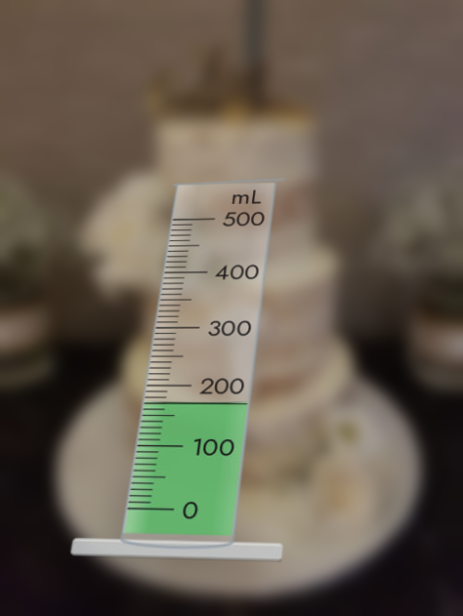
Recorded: 170 mL
